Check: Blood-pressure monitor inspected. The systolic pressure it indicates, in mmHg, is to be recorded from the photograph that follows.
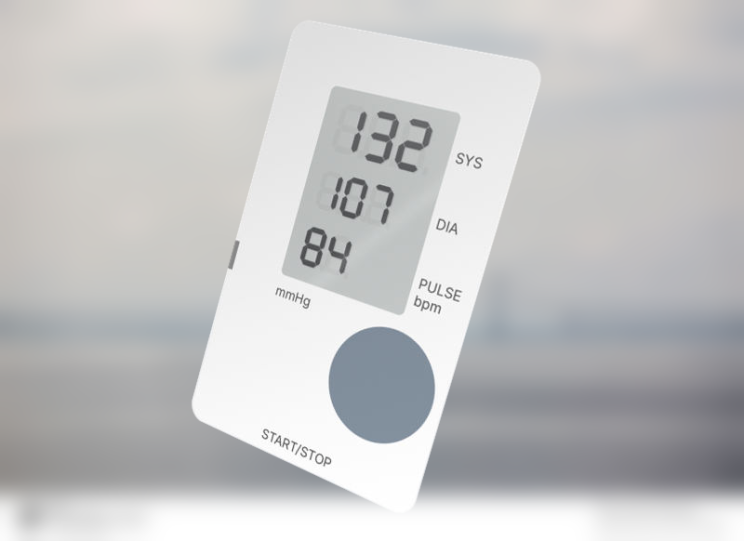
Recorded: 132 mmHg
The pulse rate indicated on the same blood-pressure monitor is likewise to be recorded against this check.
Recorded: 84 bpm
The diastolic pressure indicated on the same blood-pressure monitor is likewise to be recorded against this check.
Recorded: 107 mmHg
